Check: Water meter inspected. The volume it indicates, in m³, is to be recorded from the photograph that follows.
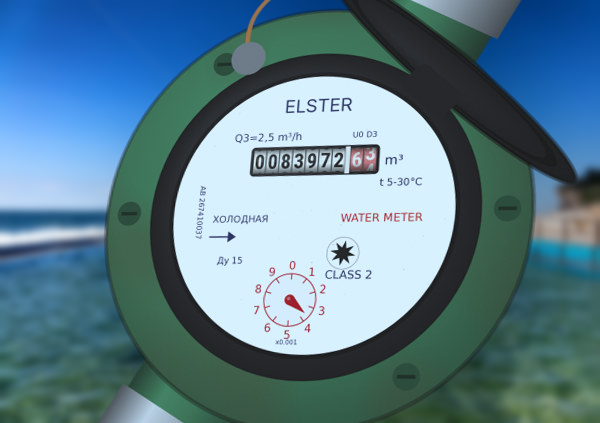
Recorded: 83972.633 m³
